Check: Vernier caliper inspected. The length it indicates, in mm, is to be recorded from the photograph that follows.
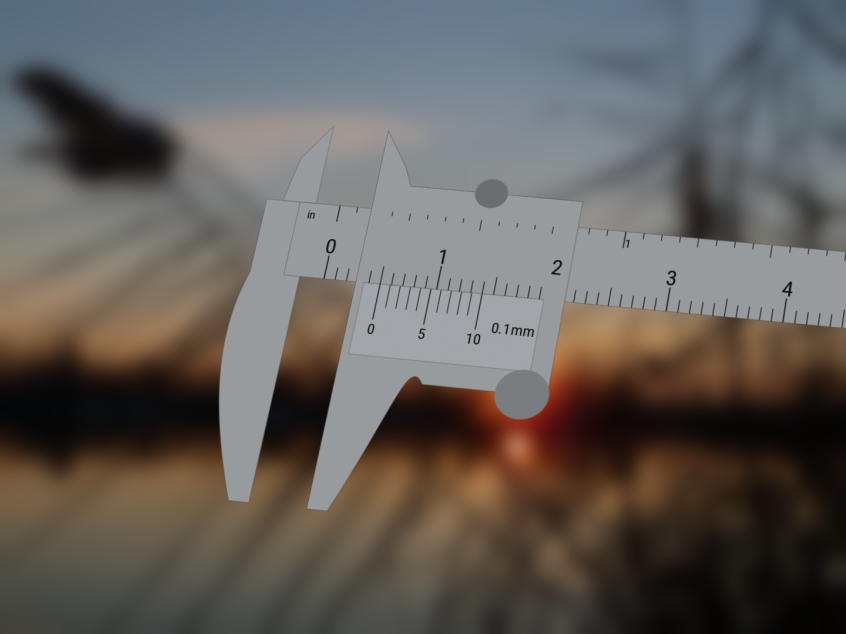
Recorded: 5.0 mm
